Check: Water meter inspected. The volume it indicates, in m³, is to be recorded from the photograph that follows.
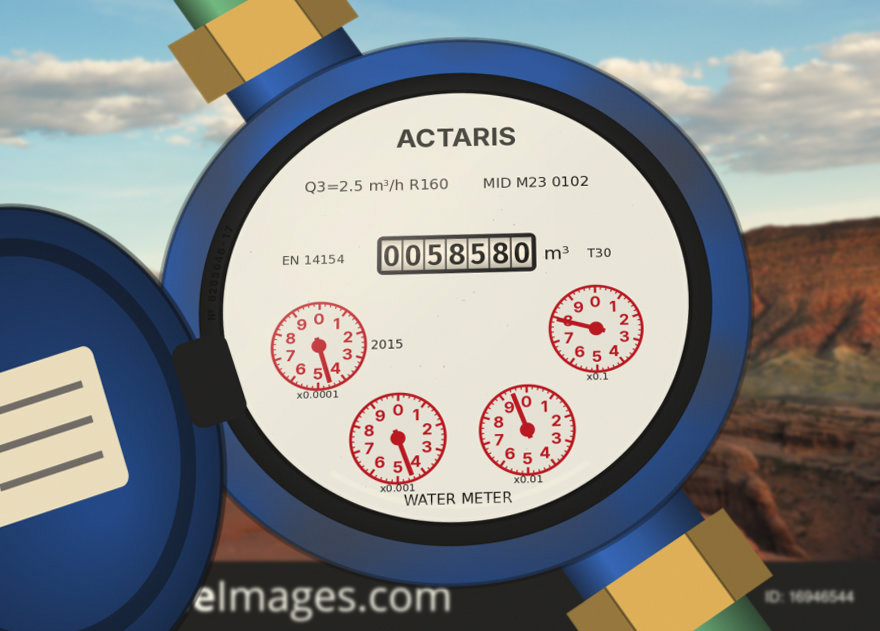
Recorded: 58580.7944 m³
